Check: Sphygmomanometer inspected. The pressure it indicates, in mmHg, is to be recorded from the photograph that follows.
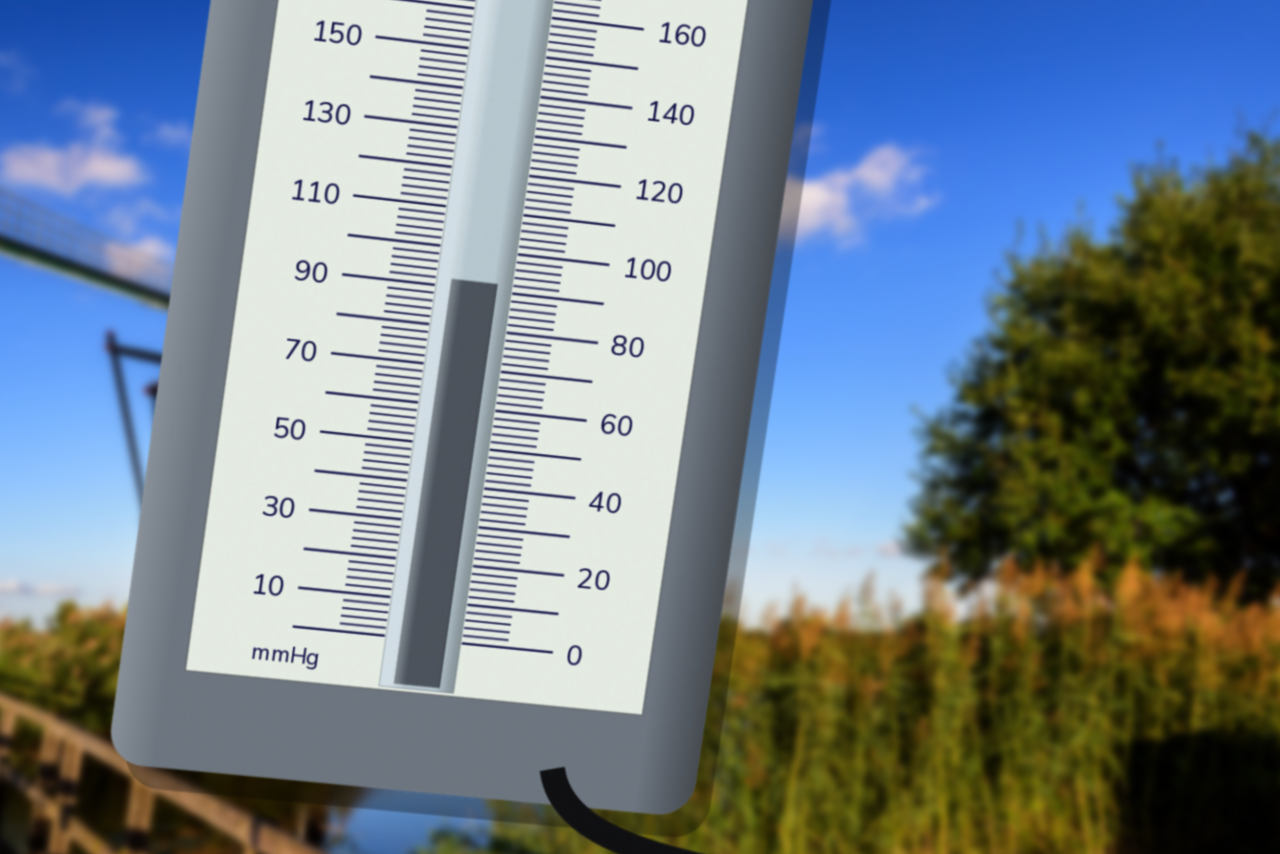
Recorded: 92 mmHg
